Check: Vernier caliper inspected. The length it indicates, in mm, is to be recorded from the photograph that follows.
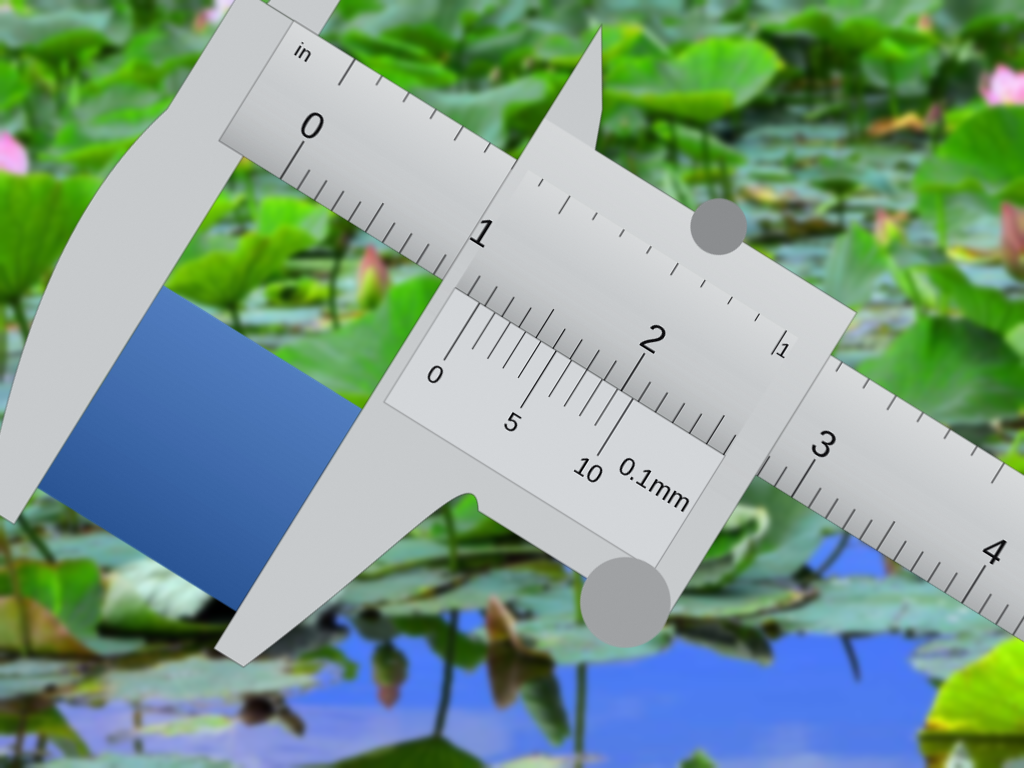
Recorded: 11.7 mm
